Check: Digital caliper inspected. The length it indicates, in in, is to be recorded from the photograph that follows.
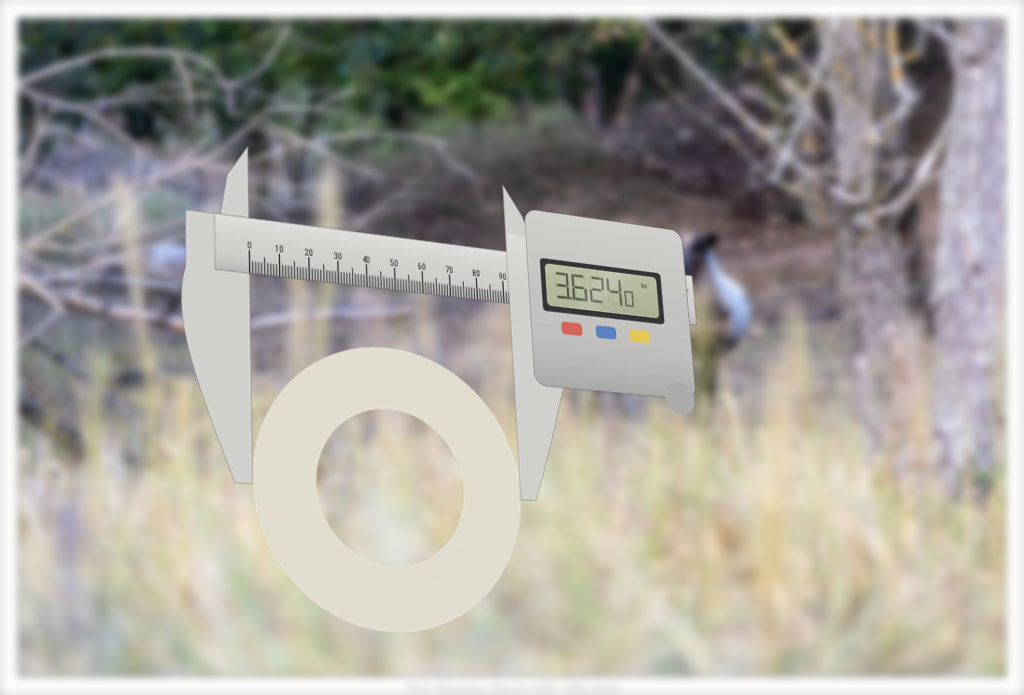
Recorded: 3.6240 in
